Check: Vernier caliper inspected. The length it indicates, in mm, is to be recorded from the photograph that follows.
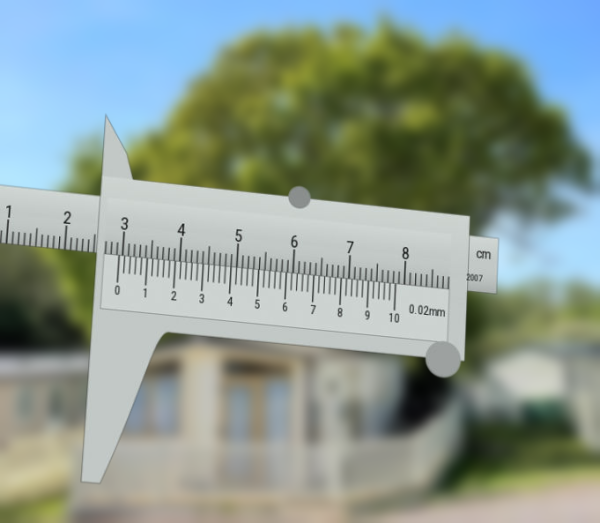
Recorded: 29.4 mm
